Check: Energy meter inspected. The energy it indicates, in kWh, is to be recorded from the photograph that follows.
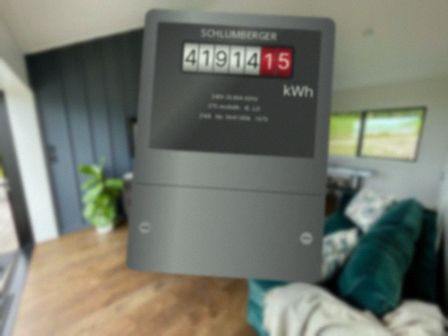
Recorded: 41914.15 kWh
